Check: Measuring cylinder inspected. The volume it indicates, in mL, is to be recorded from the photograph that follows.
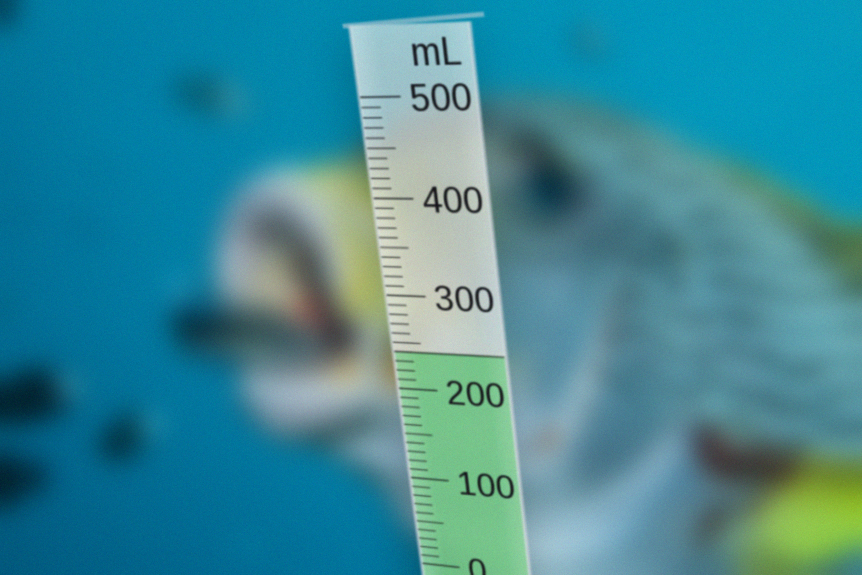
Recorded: 240 mL
